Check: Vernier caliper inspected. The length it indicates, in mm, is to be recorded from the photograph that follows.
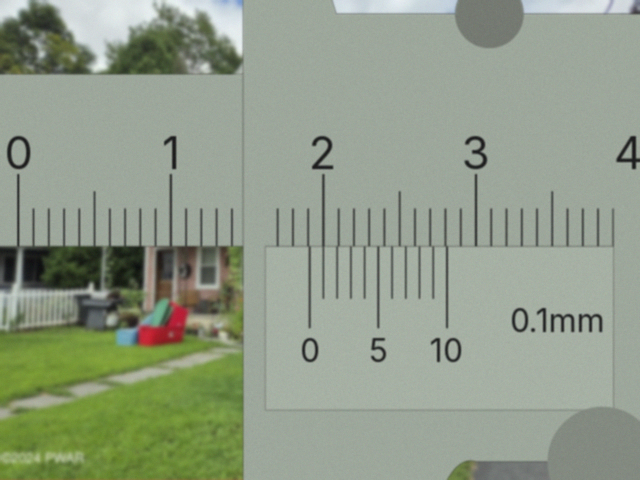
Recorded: 19.1 mm
